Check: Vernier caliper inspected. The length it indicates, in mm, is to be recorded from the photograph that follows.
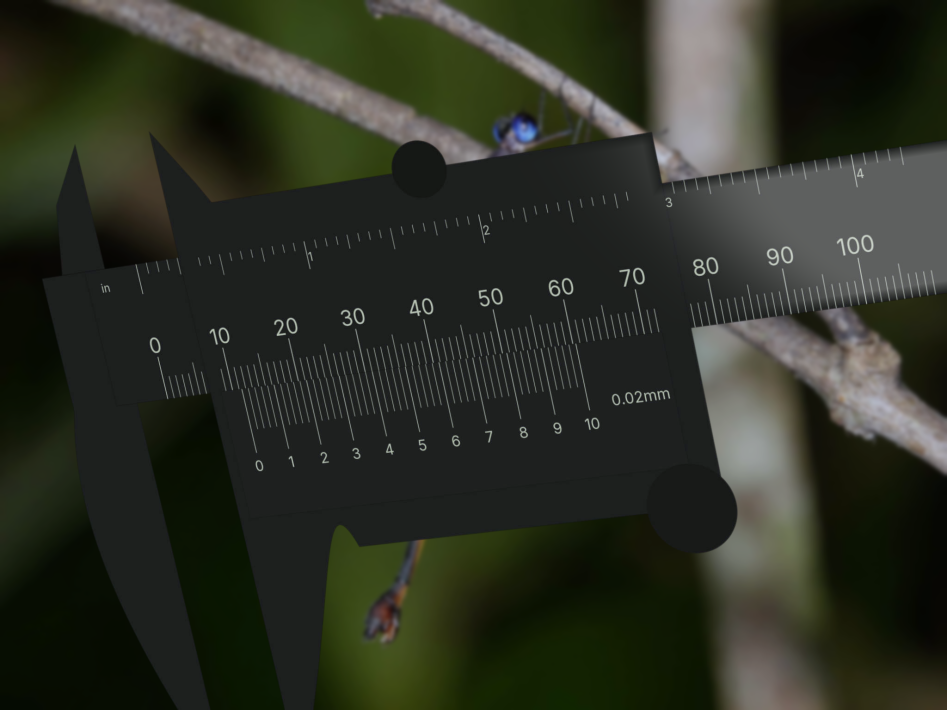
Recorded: 11.4 mm
